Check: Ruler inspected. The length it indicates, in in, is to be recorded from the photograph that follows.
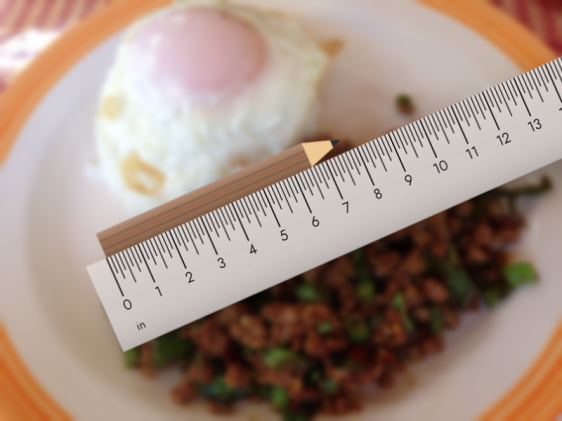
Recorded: 7.625 in
